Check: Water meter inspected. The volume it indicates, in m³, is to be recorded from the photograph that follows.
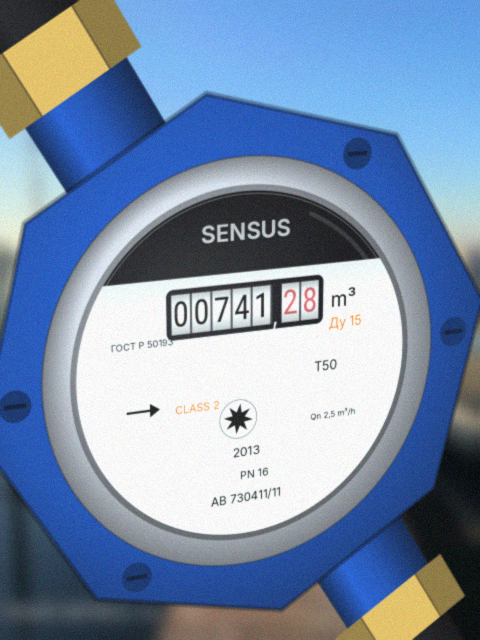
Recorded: 741.28 m³
